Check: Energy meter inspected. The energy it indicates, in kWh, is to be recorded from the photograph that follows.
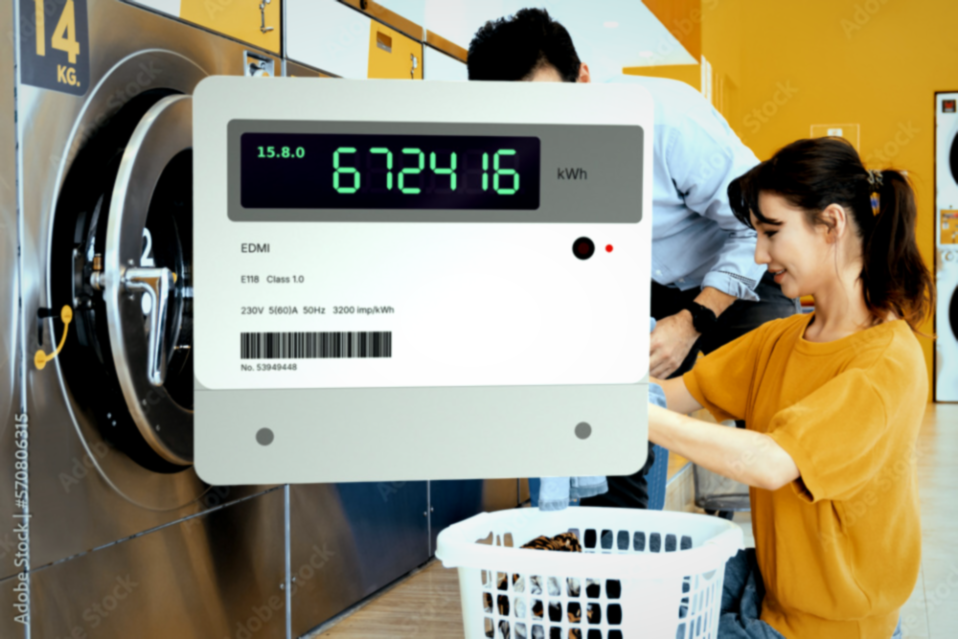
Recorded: 672416 kWh
